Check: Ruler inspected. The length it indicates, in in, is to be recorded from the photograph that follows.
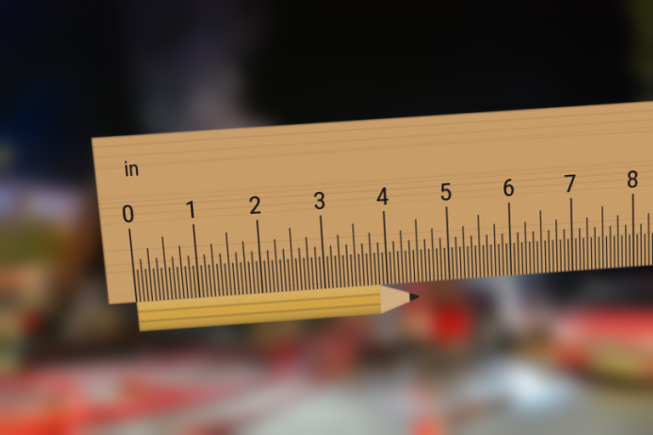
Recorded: 4.5 in
